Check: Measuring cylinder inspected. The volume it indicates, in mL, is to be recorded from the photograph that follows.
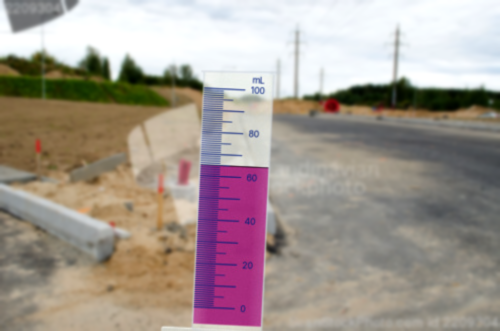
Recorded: 65 mL
